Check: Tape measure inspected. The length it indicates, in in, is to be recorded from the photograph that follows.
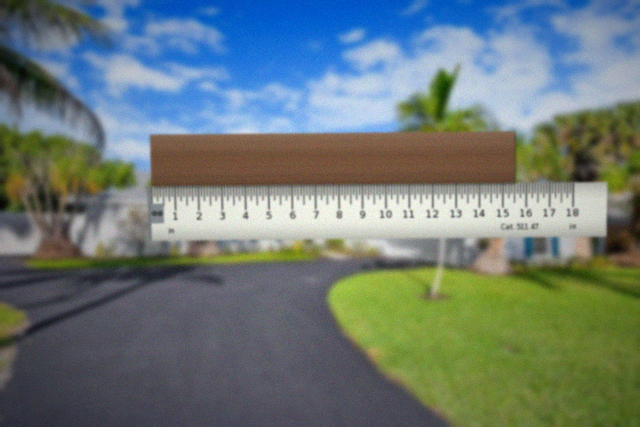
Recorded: 15.5 in
